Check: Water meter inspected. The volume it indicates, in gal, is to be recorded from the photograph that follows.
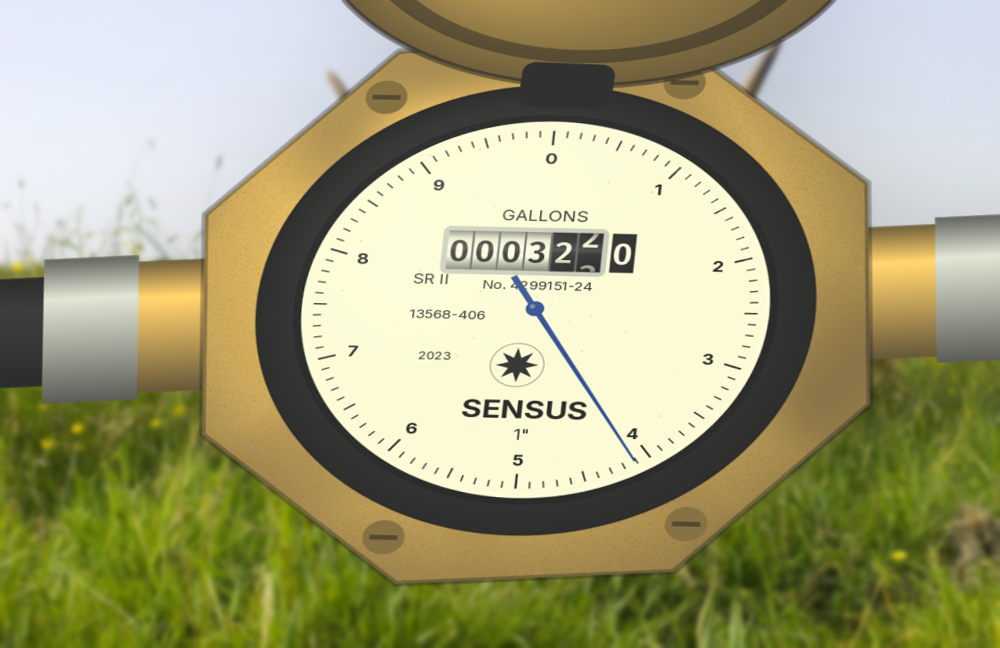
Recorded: 3224.1 gal
